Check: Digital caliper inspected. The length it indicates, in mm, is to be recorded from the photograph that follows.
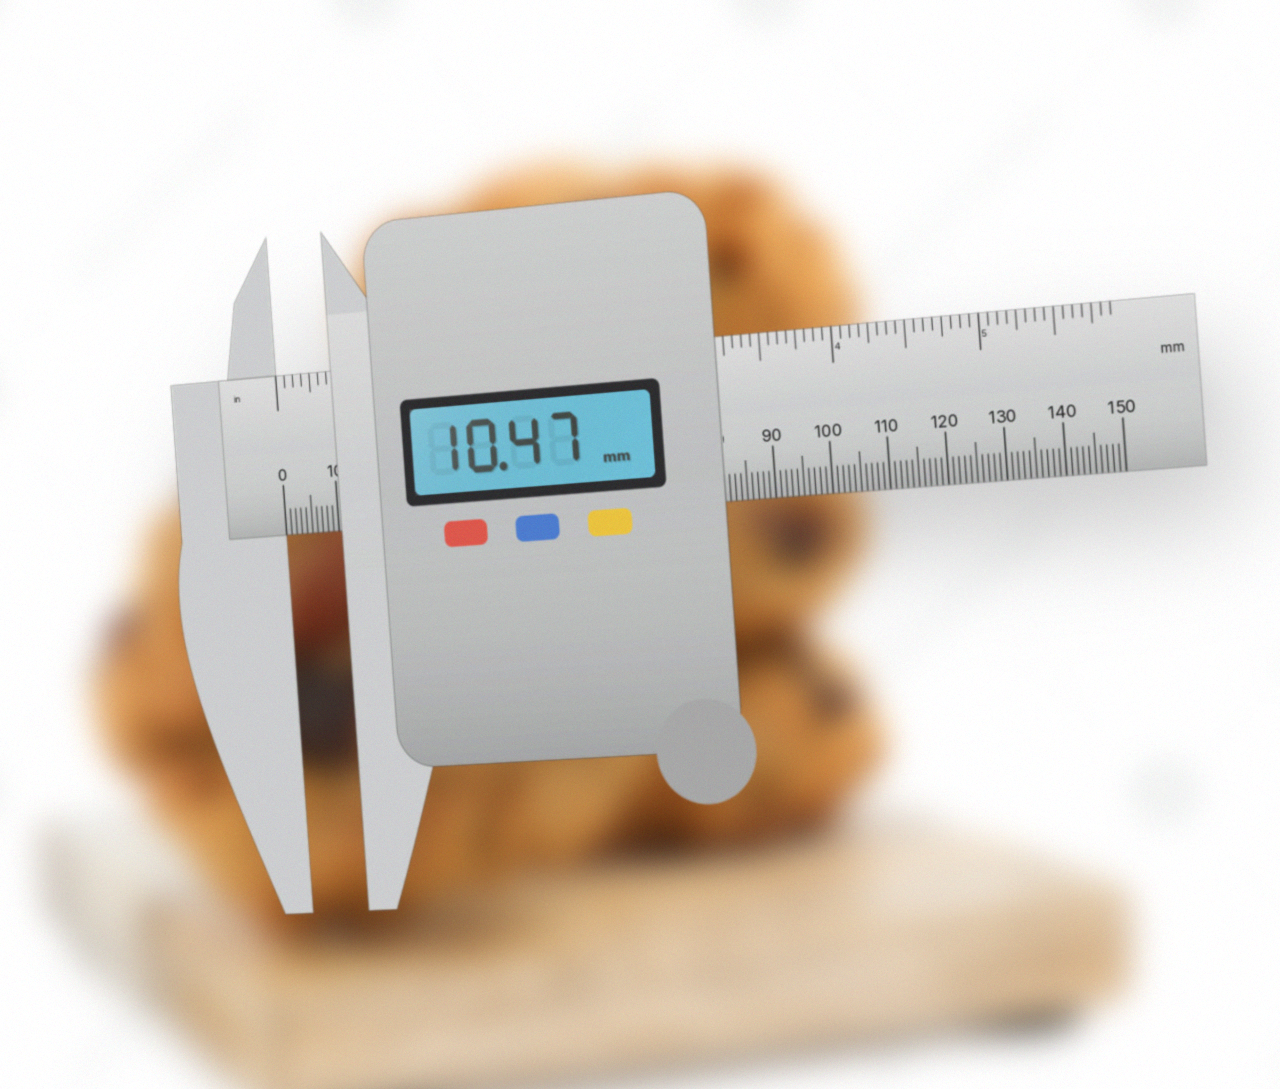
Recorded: 10.47 mm
